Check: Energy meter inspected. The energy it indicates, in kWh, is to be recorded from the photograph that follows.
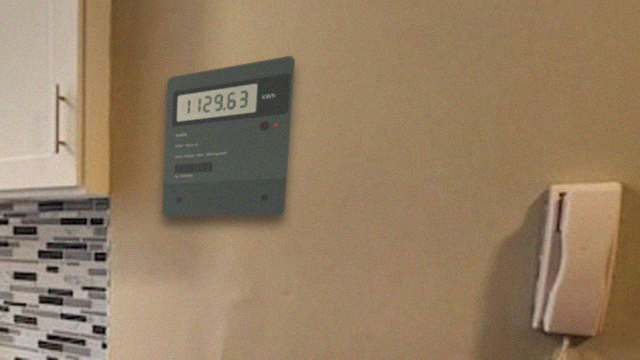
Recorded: 1129.63 kWh
